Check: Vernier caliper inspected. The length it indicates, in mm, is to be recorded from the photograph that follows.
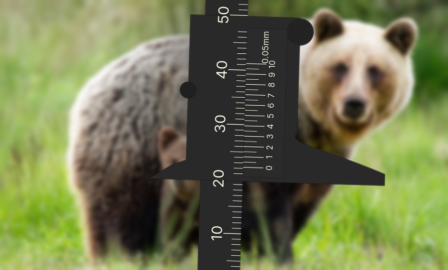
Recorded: 22.2 mm
